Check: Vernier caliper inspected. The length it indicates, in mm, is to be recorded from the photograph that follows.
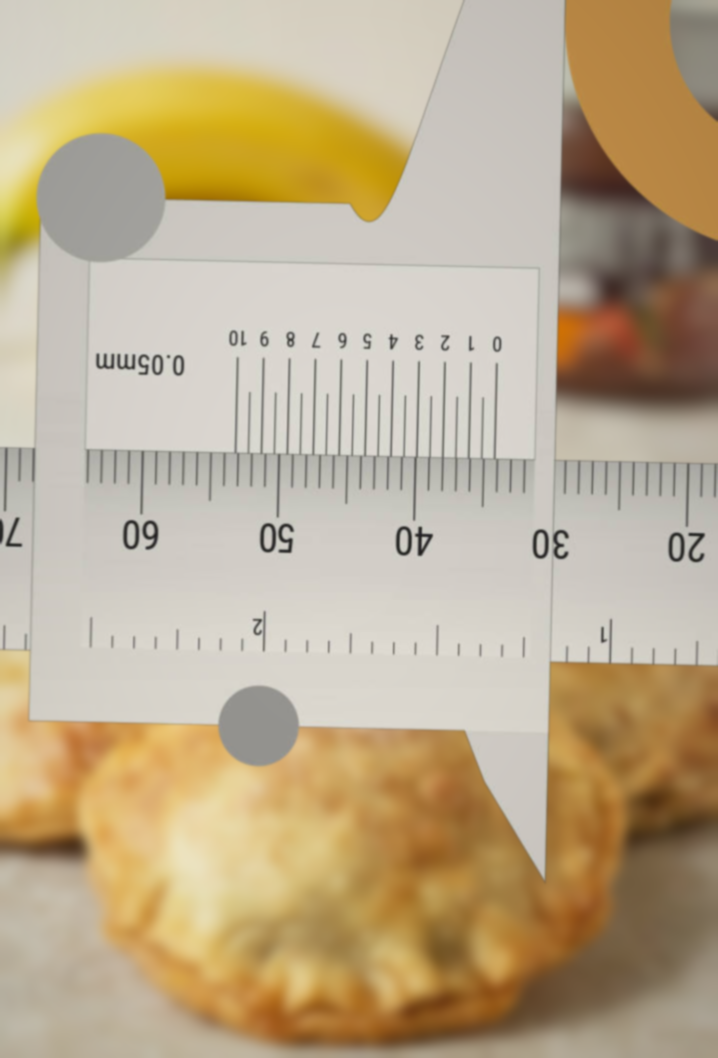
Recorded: 34.2 mm
